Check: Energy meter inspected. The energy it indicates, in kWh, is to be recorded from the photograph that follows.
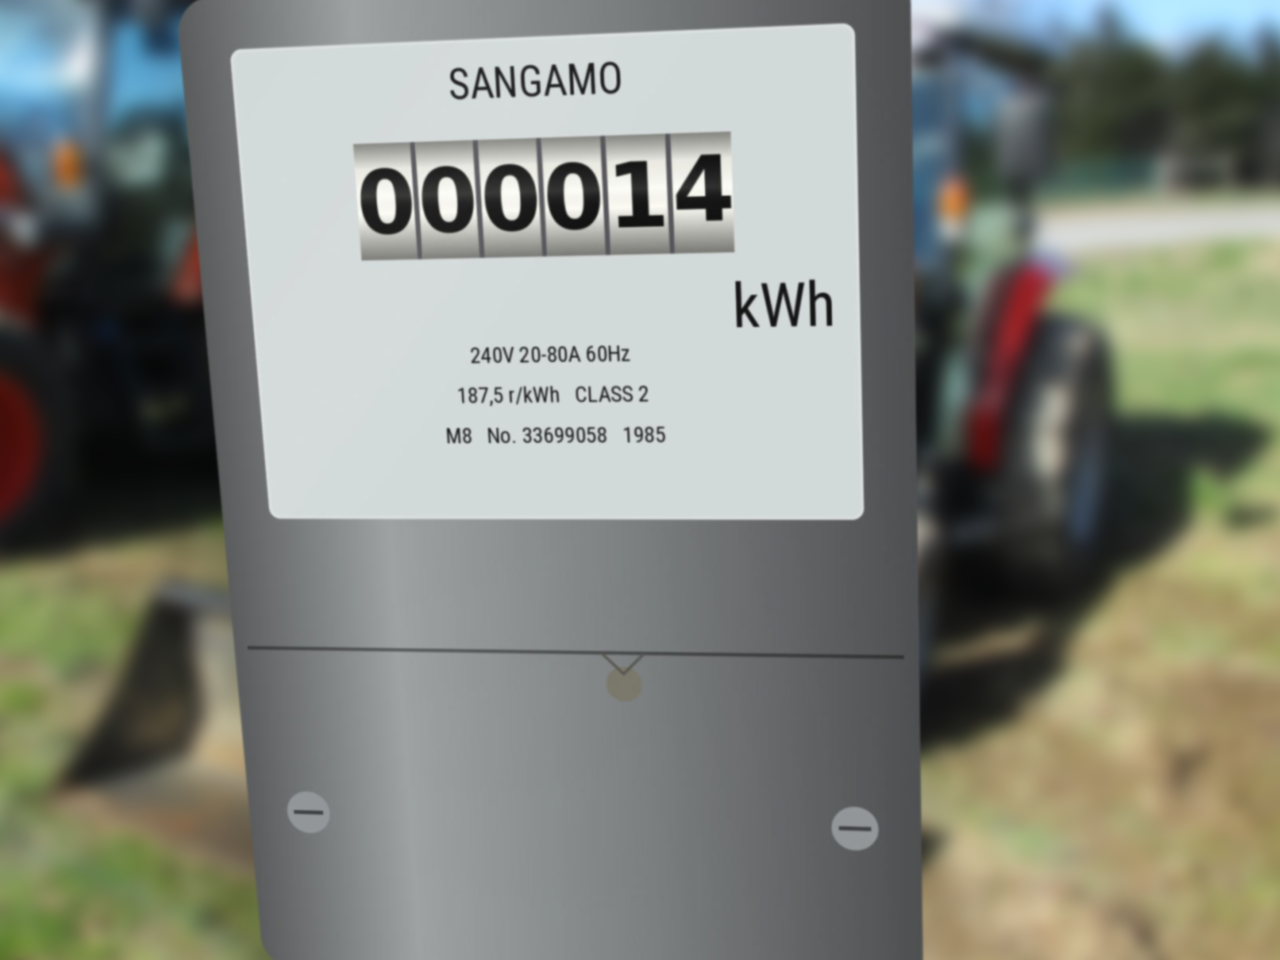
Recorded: 14 kWh
